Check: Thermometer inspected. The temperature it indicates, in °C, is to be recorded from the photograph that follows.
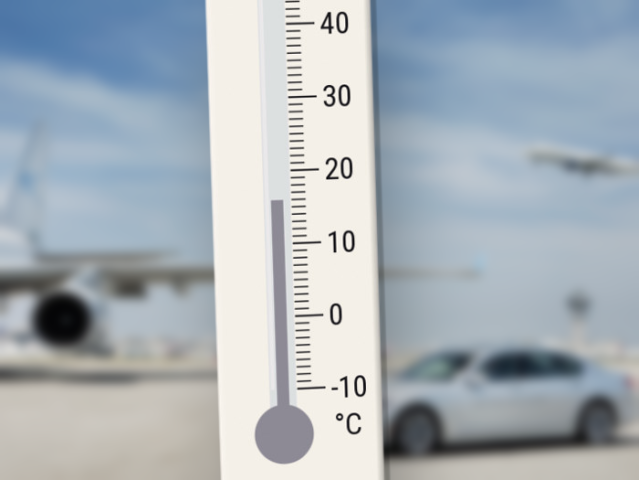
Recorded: 16 °C
